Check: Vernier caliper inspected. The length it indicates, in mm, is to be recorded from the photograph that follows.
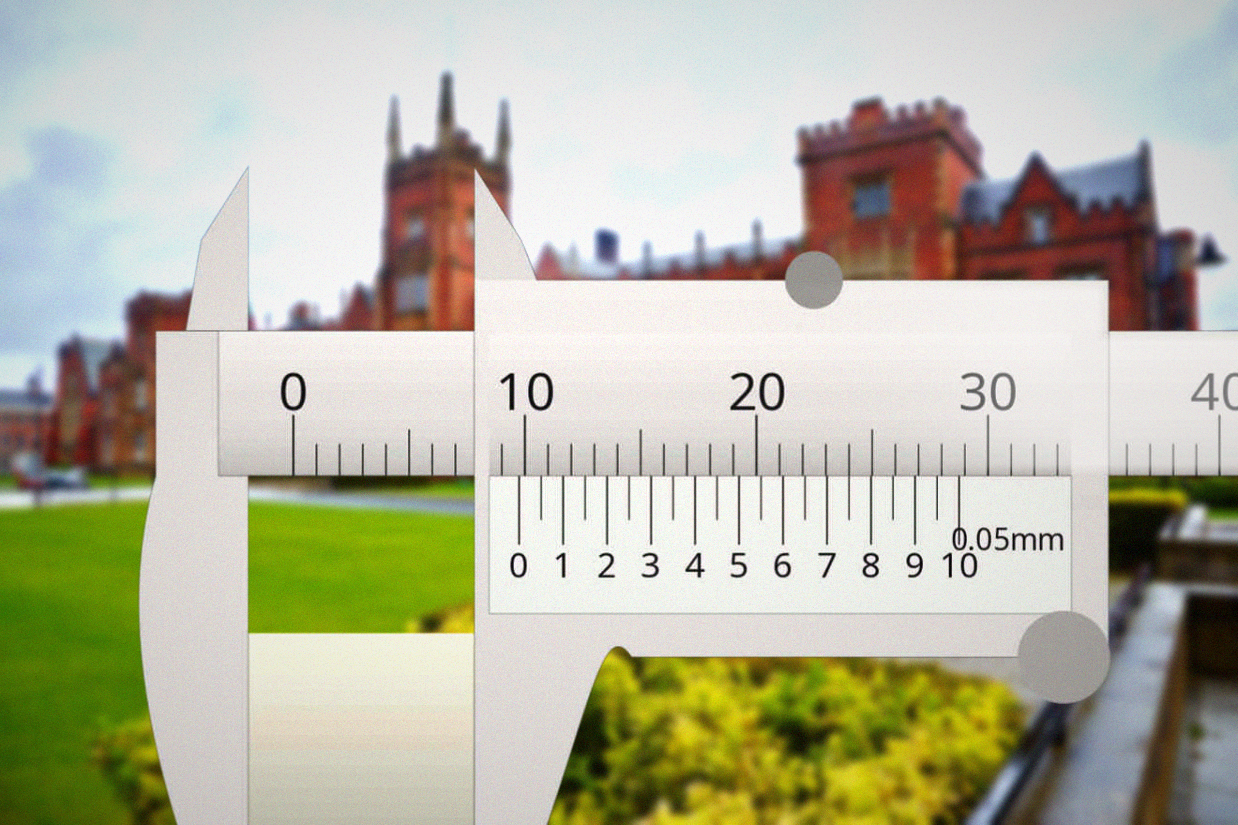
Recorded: 9.75 mm
